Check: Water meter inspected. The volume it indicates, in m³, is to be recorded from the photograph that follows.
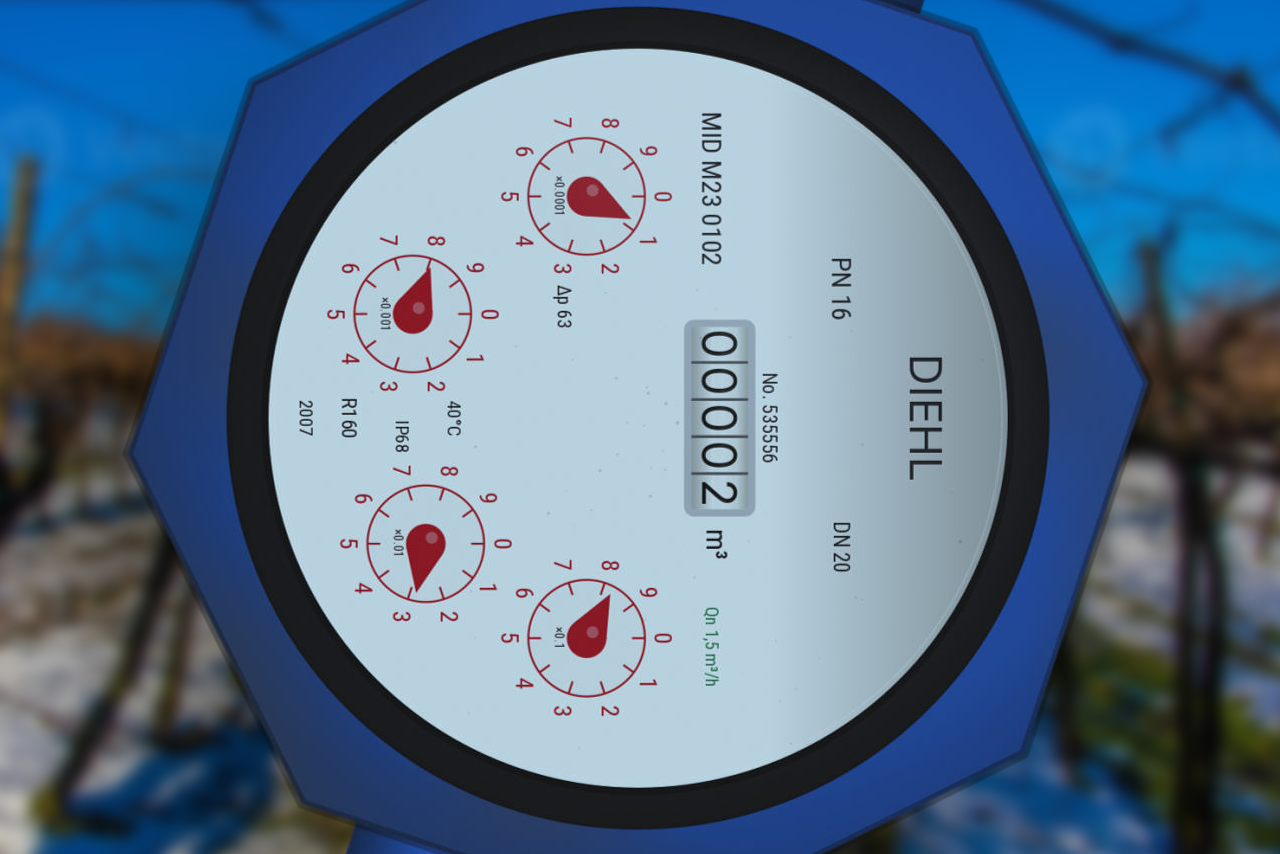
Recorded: 2.8280 m³
